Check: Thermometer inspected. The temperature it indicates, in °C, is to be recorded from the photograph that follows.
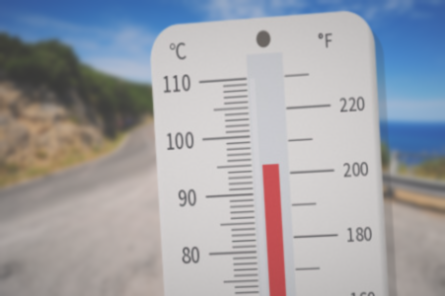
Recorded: 95 °C
